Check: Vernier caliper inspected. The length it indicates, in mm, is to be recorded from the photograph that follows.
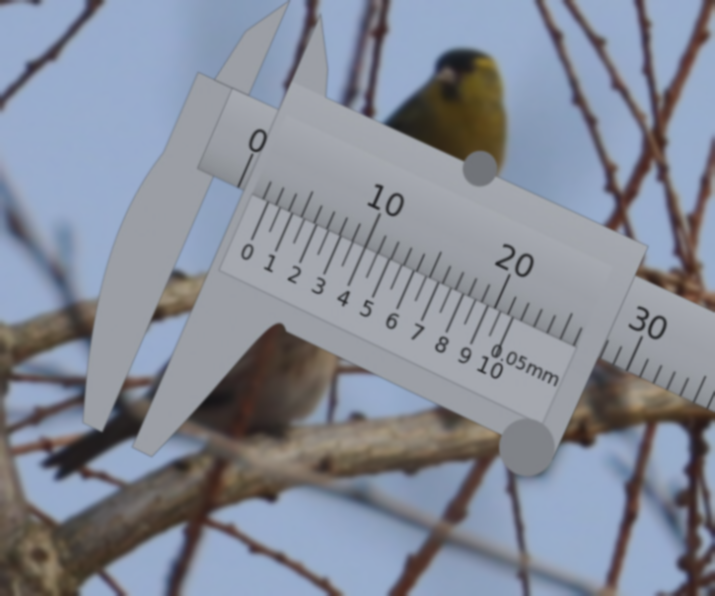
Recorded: 2.4 mm
